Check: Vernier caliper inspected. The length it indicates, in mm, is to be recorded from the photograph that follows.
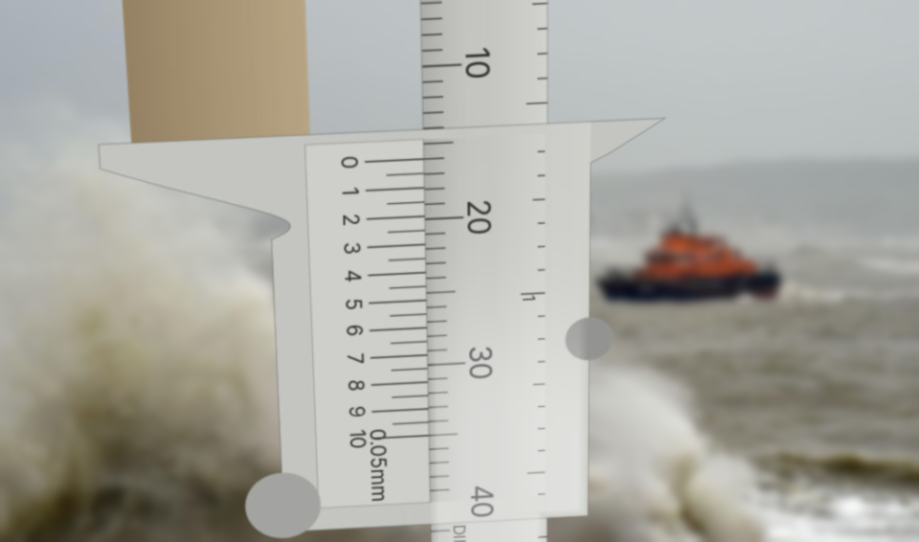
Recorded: 16.0 mm
